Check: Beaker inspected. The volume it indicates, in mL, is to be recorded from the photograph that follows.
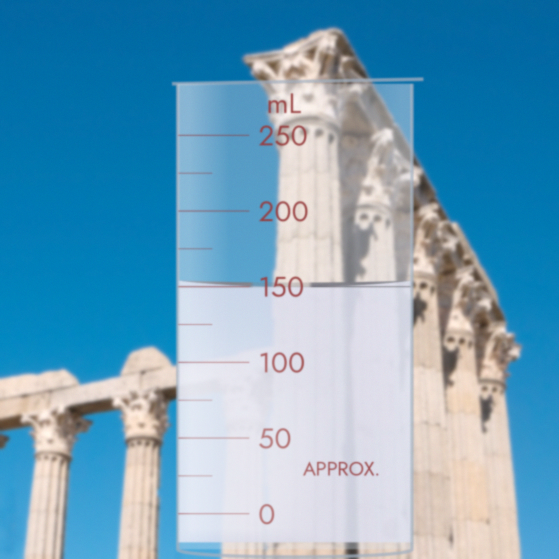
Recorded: 150 mL
